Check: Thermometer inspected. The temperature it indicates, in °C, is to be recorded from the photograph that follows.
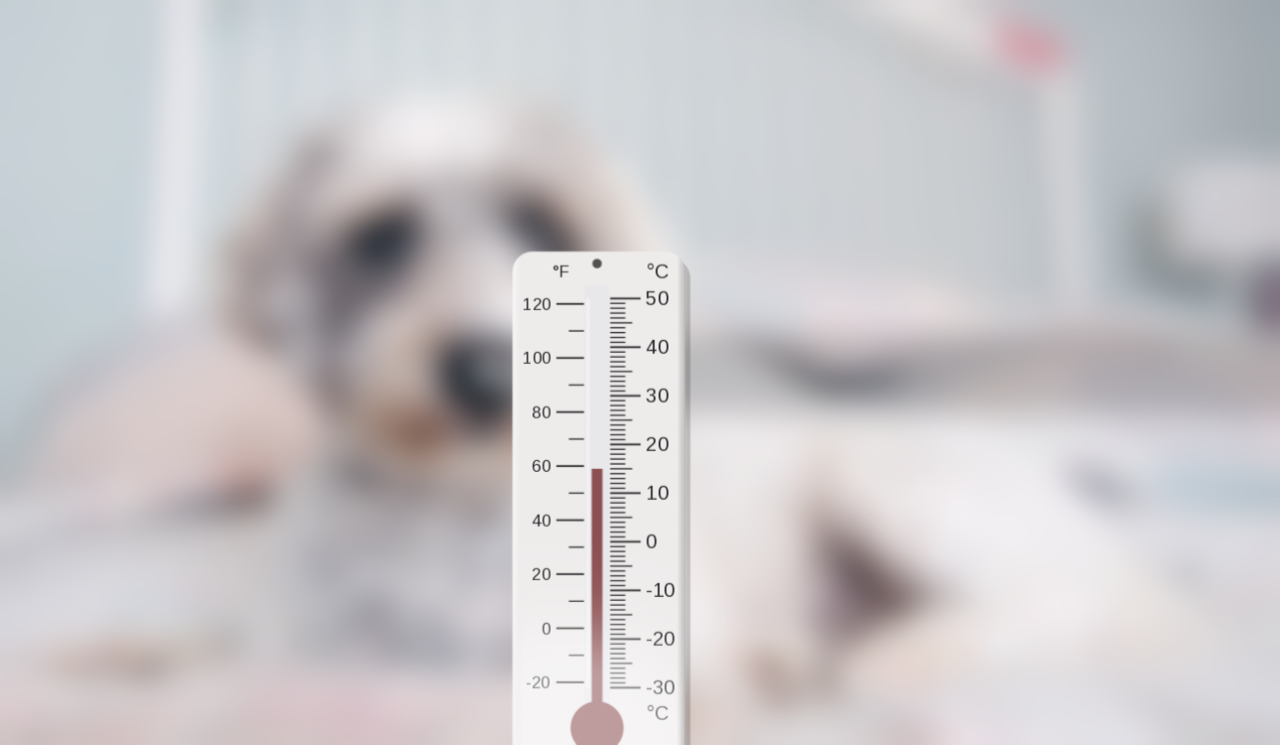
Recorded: 15 °C
